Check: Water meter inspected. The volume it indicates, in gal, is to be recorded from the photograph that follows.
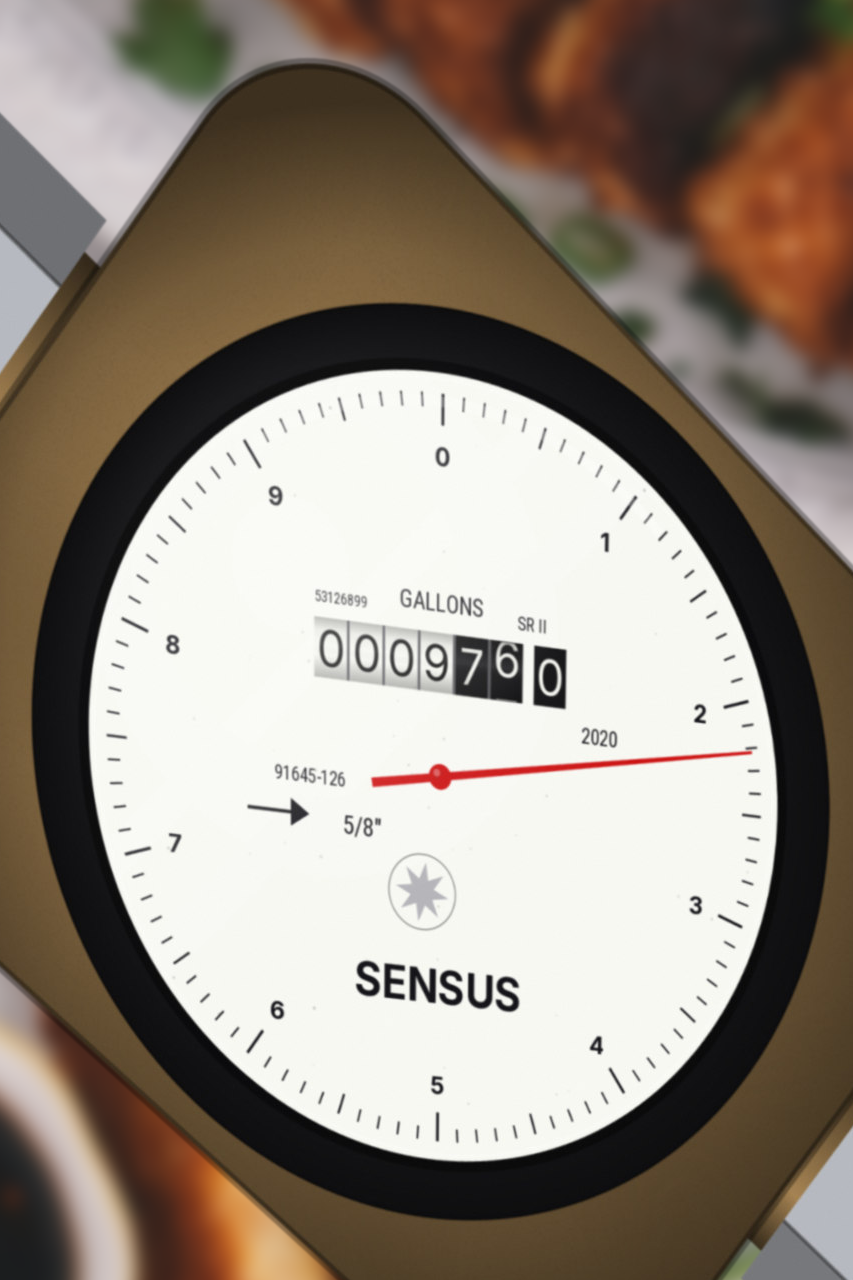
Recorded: 9762.2 gal
